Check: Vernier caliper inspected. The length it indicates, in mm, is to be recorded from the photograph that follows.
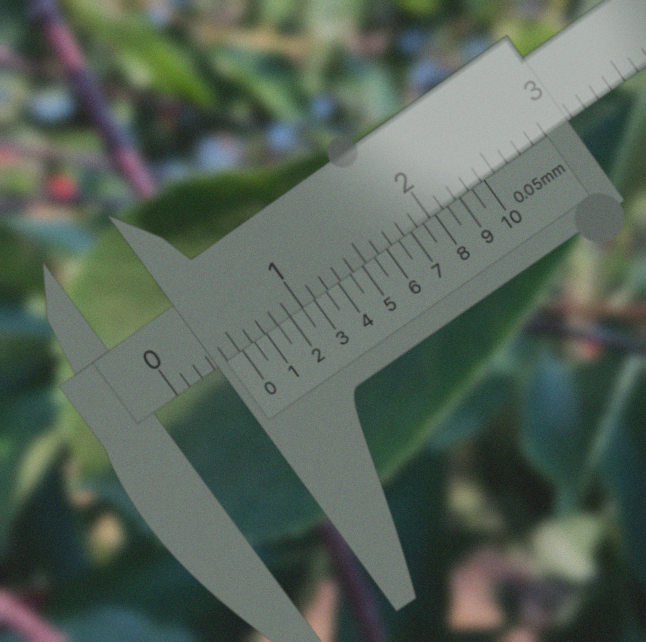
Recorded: 5.2 mm
